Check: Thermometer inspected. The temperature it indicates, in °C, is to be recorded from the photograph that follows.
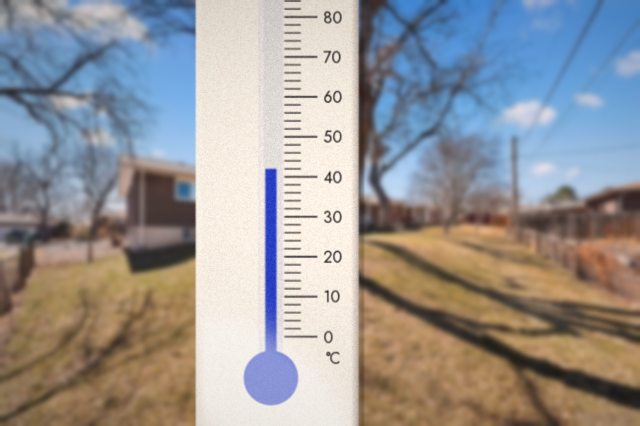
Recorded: 42 °C
